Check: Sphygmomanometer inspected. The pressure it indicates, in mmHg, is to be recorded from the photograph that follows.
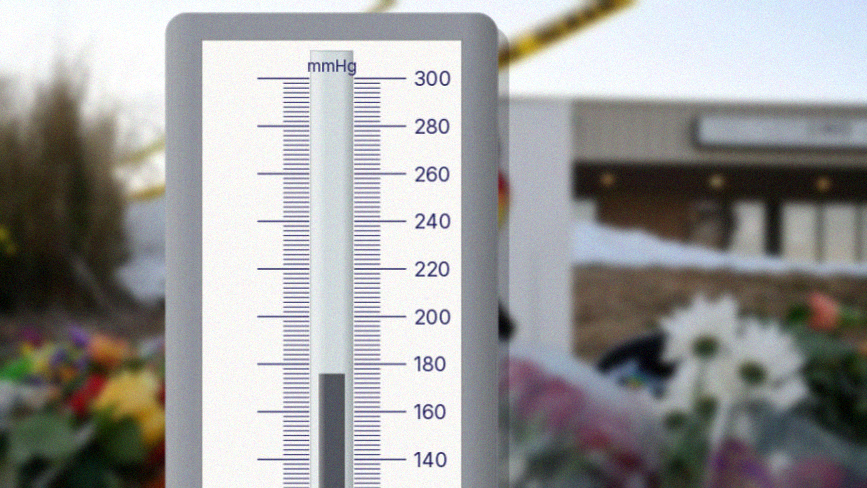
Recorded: 176 mmHg
